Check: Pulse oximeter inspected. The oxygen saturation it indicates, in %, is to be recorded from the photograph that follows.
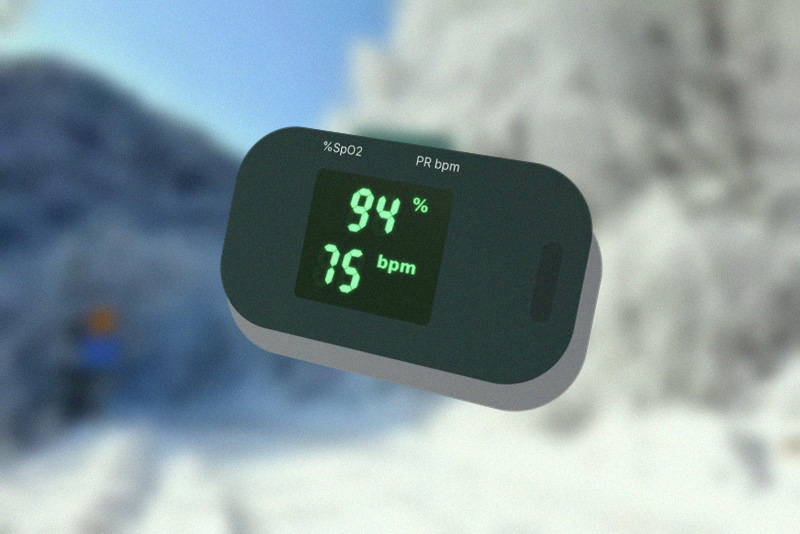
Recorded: 94 %
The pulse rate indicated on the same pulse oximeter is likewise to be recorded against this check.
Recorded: 75 bpm
